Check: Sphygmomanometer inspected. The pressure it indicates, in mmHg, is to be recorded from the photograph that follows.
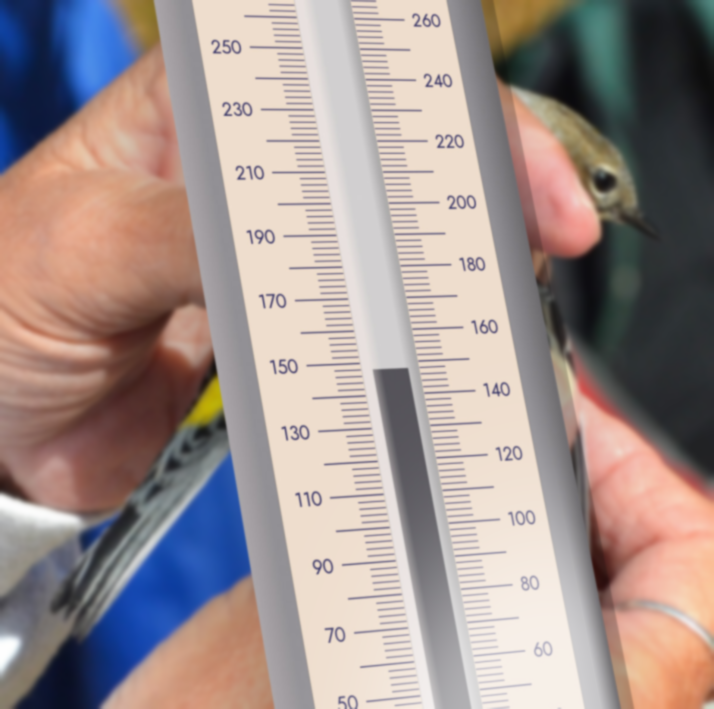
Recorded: 148 mmHg
